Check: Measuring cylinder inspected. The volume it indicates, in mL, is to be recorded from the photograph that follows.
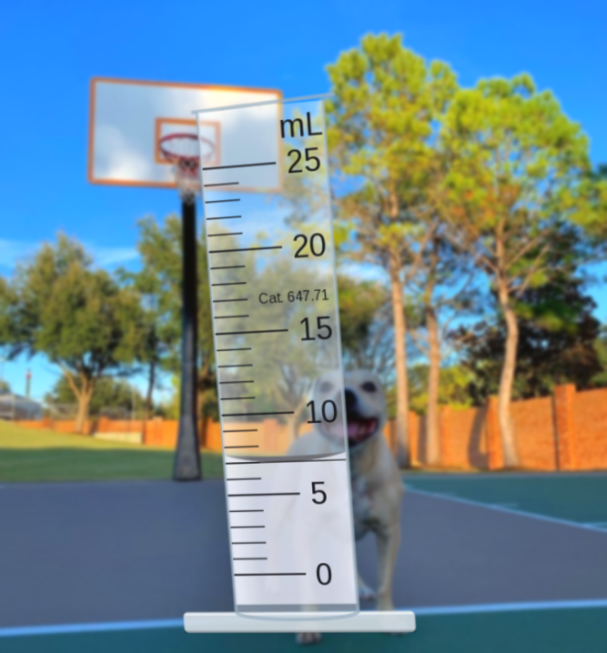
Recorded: 7 mL
